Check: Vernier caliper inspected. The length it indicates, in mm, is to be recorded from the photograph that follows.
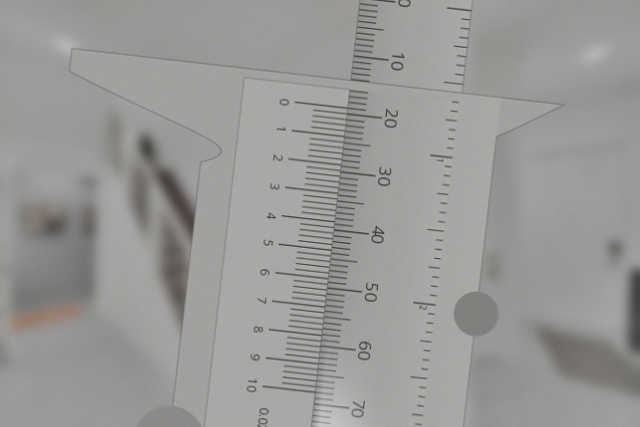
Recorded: 19.0 mm
